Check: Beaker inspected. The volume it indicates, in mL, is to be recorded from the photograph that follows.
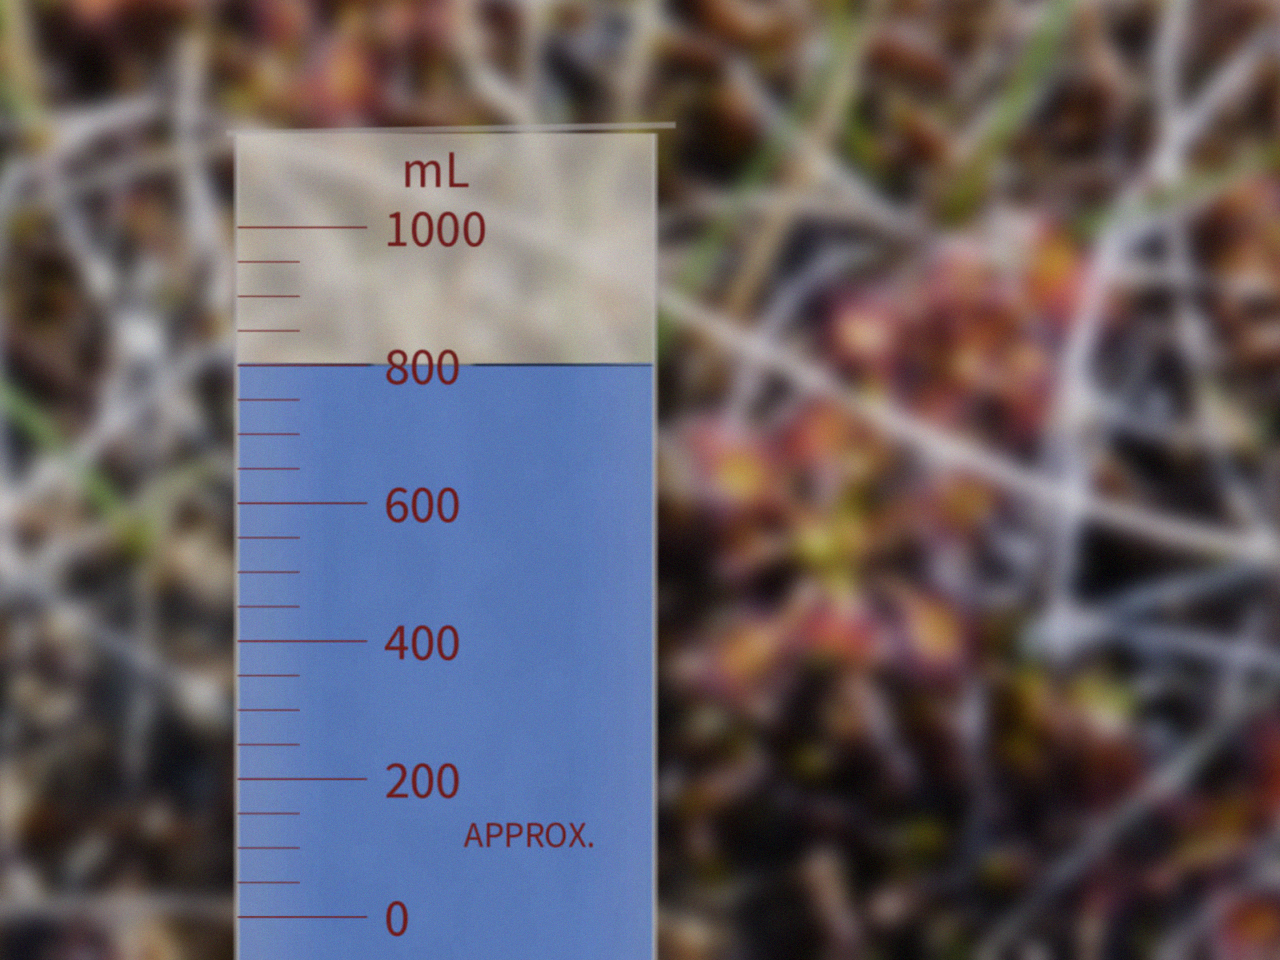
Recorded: 800 mL
